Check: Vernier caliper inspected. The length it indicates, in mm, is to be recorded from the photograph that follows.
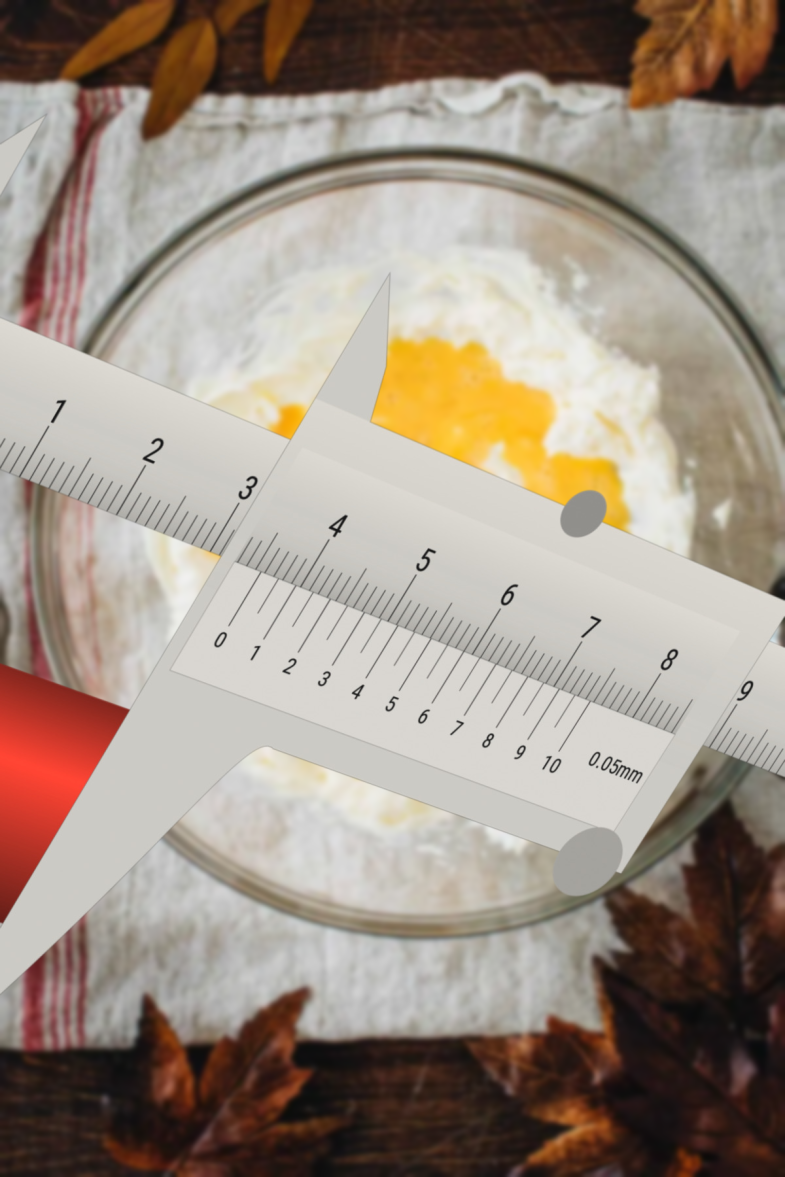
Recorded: 35.6 mm
